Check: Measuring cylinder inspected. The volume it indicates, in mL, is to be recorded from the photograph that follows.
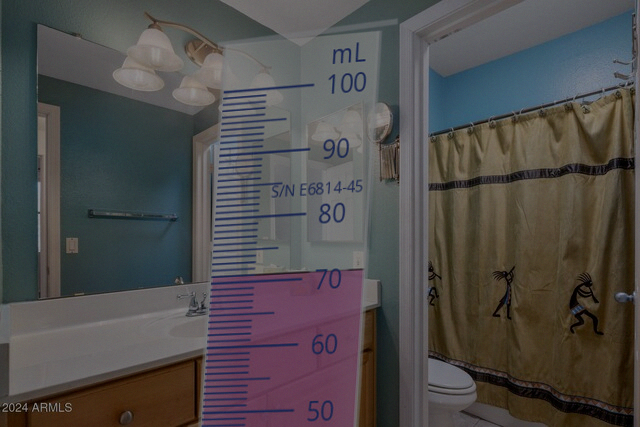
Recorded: 71 mL
